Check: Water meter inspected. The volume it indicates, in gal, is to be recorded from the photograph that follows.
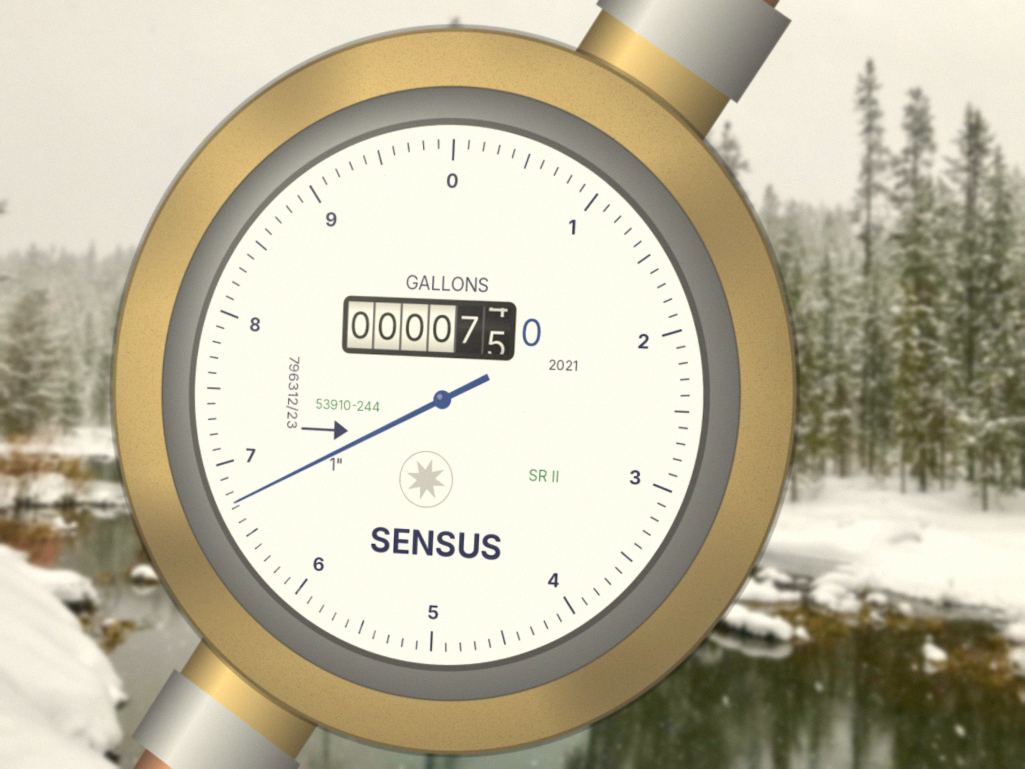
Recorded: 746.7 gal
